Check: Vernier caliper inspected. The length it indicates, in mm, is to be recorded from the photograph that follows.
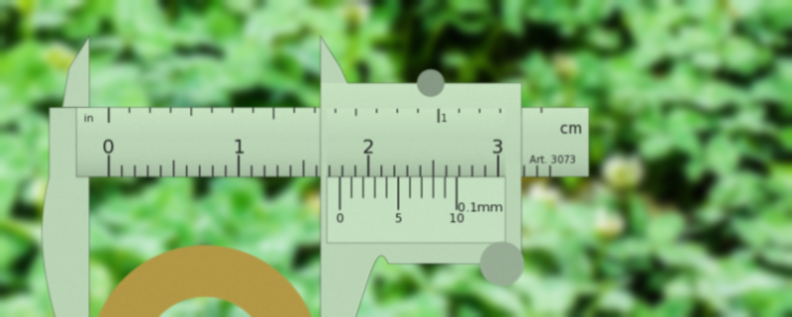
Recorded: 17.8 mm
